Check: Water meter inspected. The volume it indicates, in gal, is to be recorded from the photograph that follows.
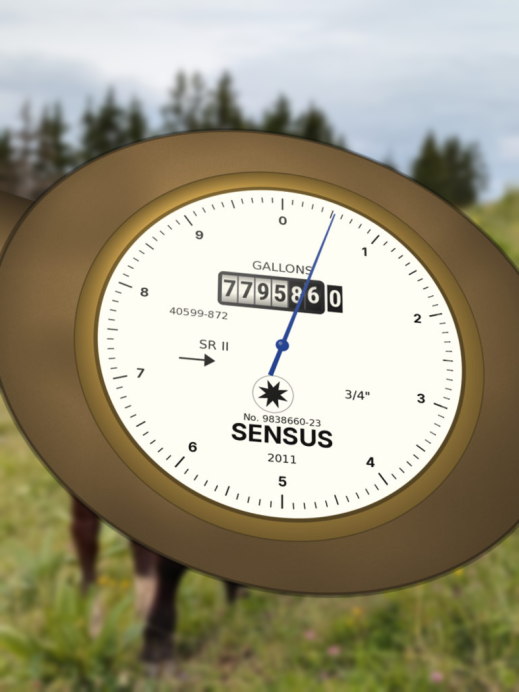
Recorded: 7795860.5 gal
